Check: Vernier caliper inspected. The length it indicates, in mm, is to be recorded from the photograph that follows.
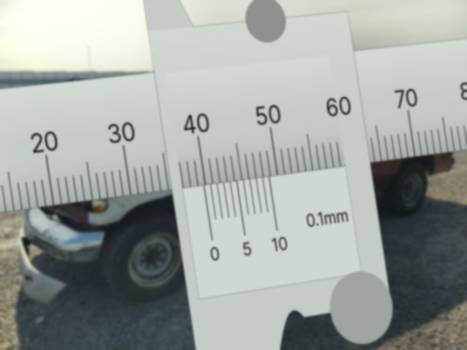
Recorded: 39.8 mm
